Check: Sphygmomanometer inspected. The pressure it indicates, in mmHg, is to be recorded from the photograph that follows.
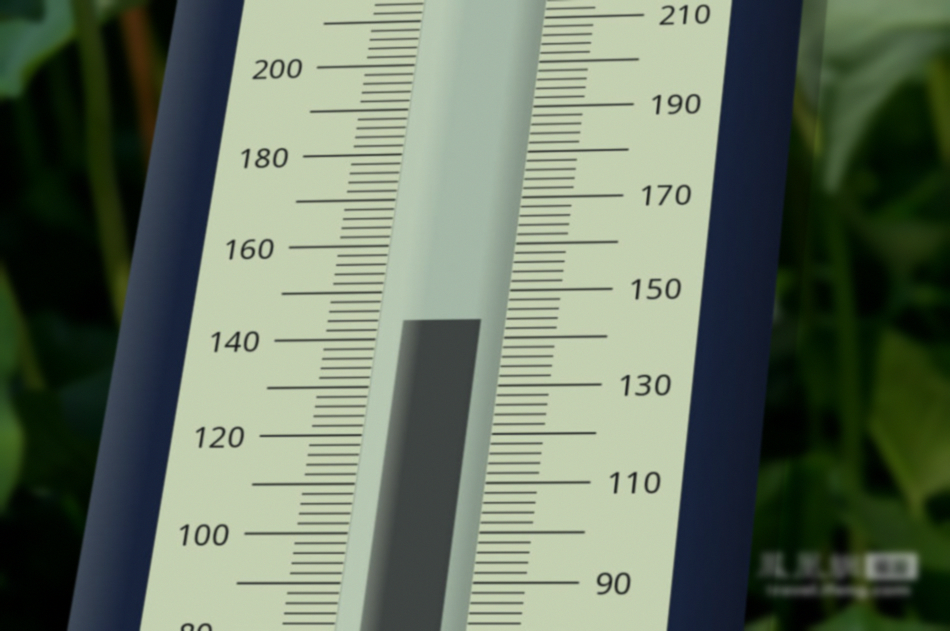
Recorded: 144 mmHg
